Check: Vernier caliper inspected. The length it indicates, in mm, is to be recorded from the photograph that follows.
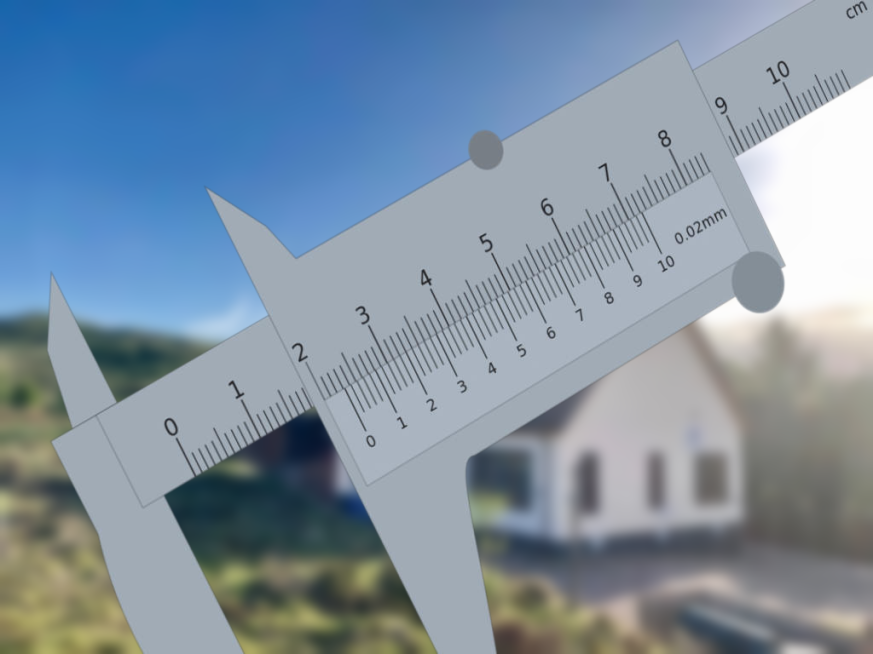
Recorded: 23.2 mm
